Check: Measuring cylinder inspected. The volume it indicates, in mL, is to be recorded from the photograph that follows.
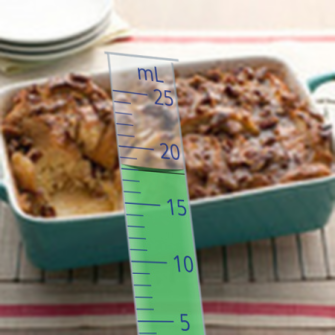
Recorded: 18 mL
